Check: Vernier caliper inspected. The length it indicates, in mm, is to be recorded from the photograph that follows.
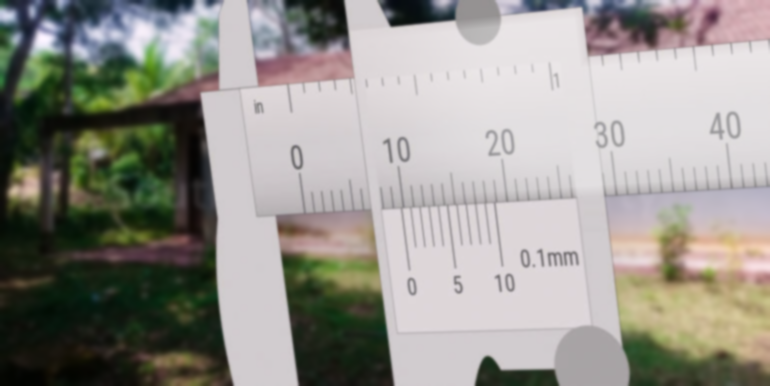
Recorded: 9.8 mm
